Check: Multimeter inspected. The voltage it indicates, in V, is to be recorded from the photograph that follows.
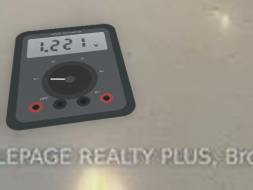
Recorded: 1.221 V
